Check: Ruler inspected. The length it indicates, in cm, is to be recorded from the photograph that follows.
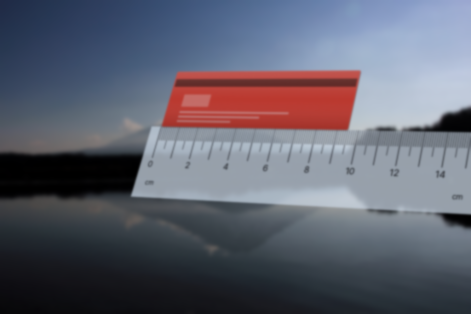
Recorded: 9.5 cm
